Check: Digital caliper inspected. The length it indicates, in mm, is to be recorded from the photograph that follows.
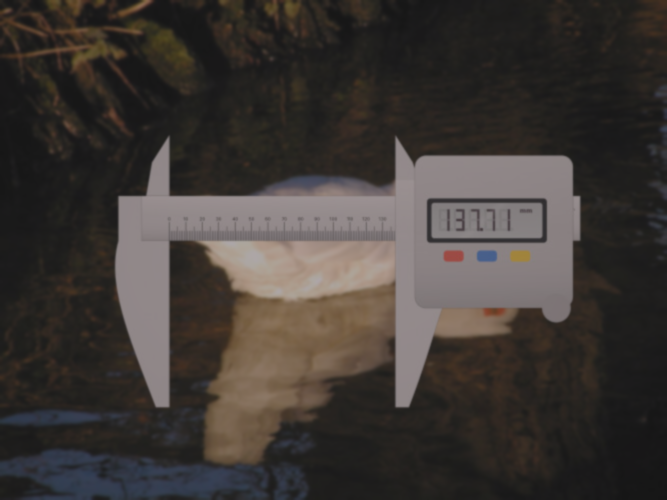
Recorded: 137.71 mm
